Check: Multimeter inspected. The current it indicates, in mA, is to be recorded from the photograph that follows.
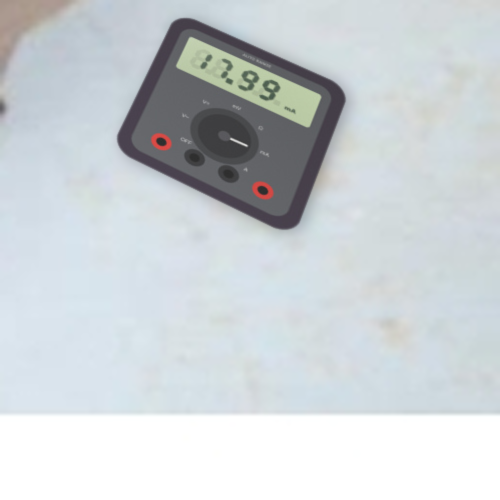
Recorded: 17.99 mA
